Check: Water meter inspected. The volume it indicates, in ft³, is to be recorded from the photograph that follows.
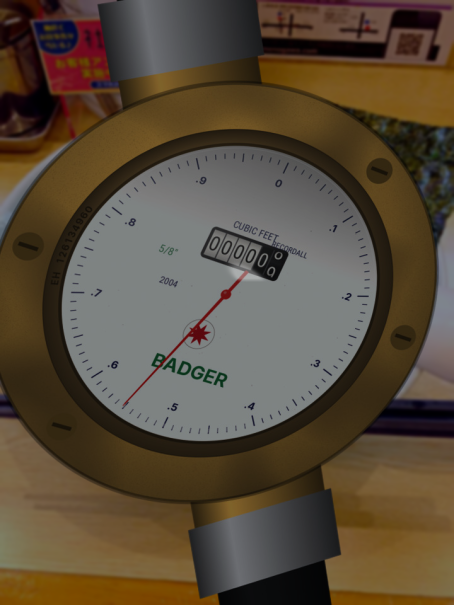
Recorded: 8.55 ft³
